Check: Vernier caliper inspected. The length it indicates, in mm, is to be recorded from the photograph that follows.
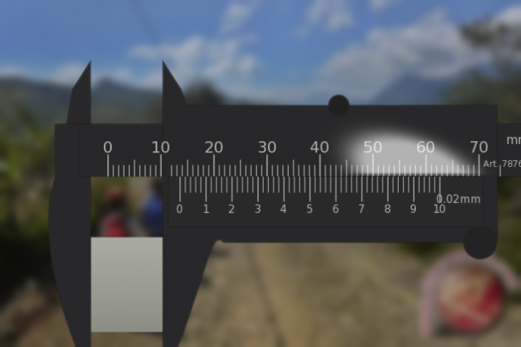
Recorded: 13.6 mm
